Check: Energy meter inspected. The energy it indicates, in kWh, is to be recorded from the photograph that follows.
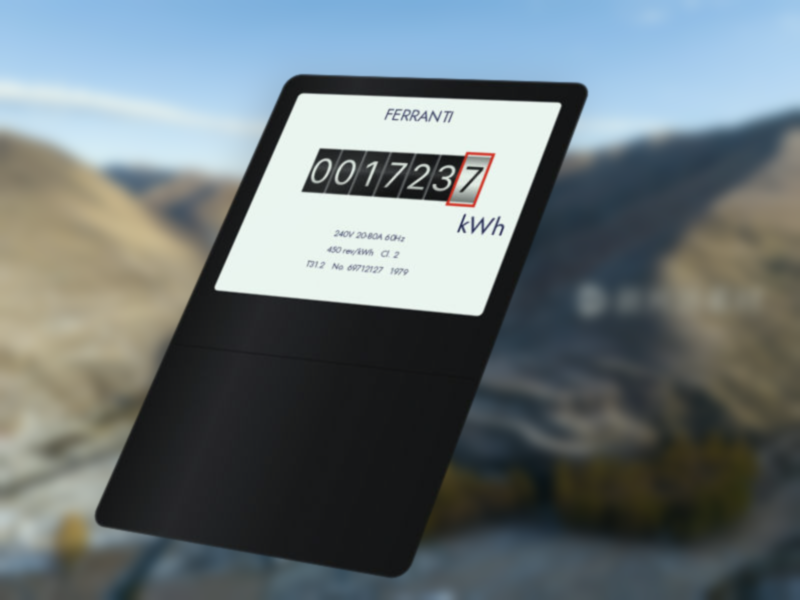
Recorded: 1723.7 kWh
